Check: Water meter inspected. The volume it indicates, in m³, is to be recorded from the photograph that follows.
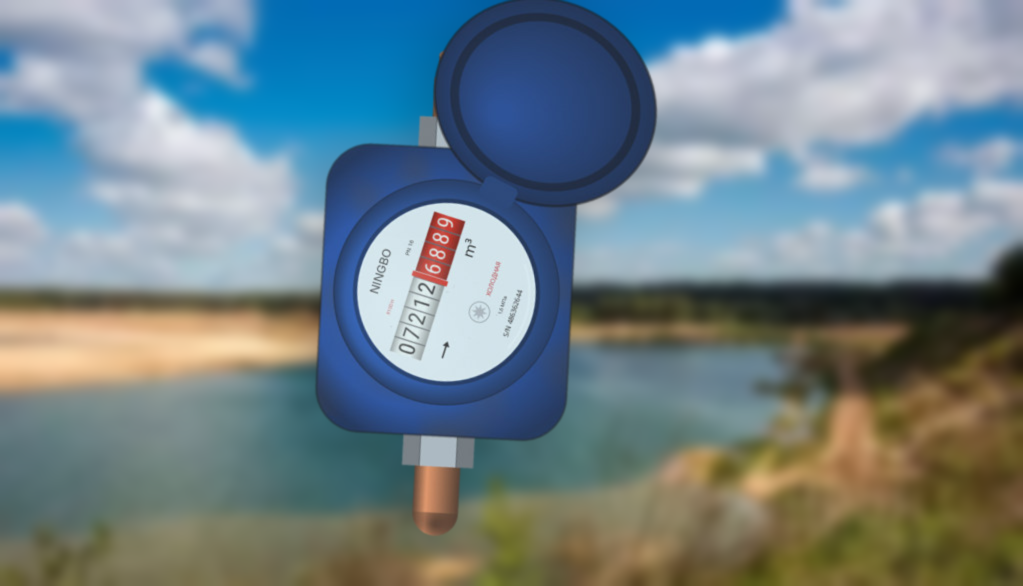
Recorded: 7212.6889 m³
